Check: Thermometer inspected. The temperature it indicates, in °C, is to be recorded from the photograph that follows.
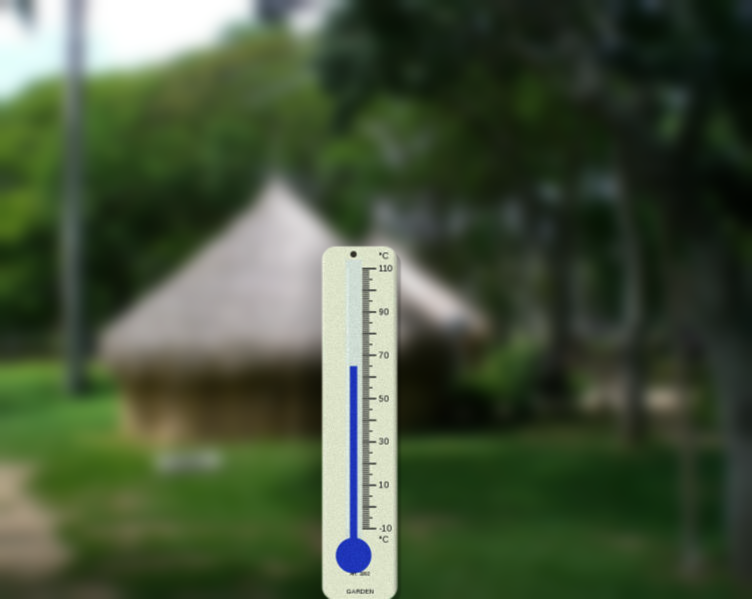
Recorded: 65 °C
